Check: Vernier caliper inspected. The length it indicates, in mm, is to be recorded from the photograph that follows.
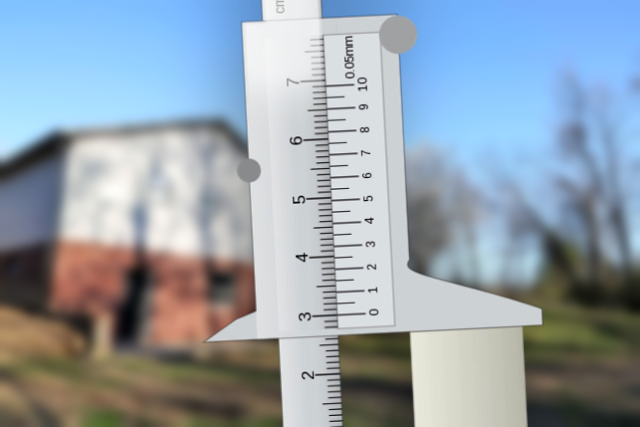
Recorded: 30.0 mm
